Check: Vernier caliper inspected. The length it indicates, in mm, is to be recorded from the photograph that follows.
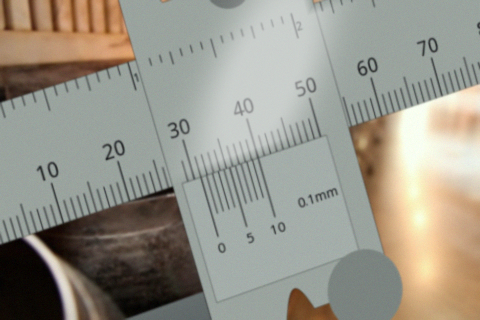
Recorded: 31.0 mm
